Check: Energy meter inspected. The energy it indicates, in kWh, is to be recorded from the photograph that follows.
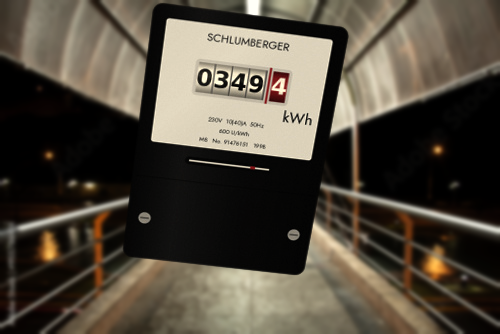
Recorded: 349.4 kWh
